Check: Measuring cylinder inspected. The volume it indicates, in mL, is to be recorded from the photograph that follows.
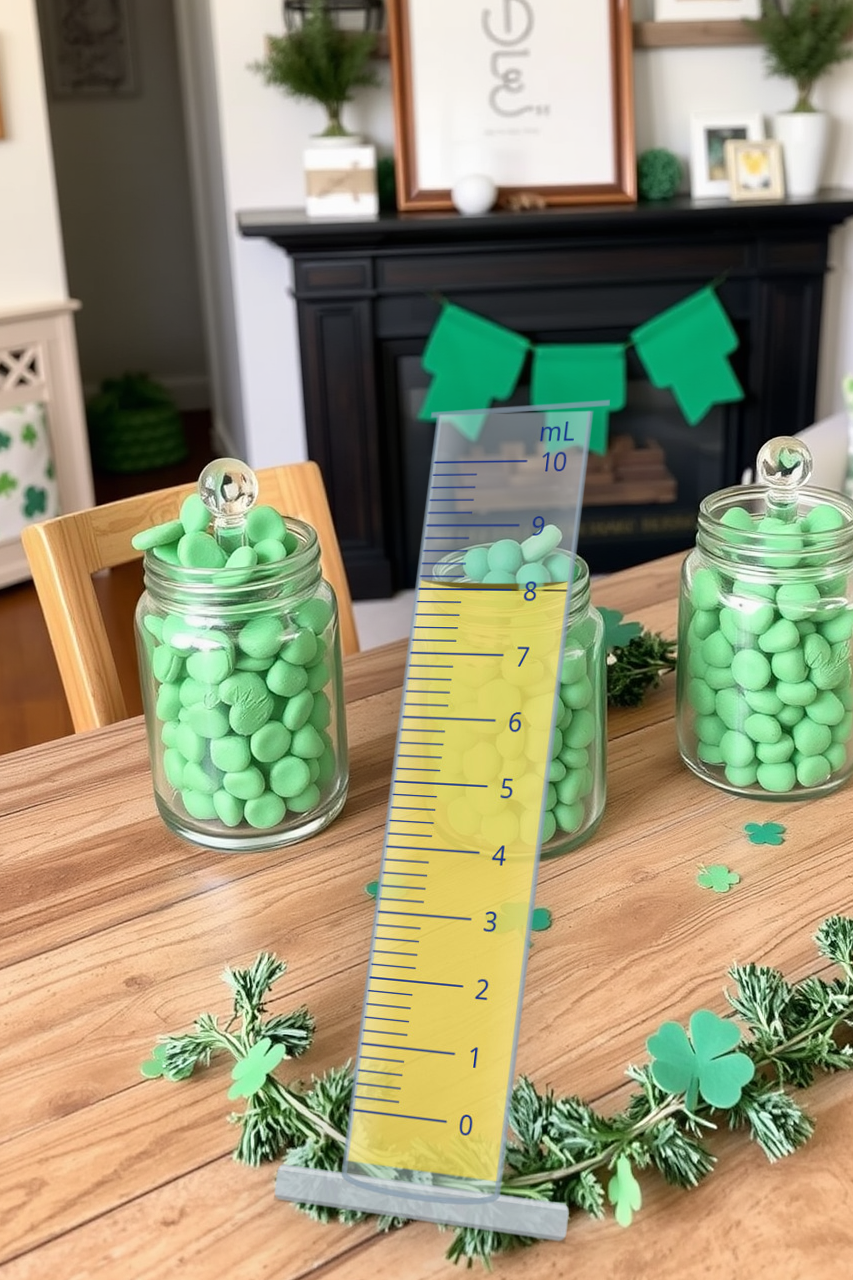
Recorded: 8 mL
